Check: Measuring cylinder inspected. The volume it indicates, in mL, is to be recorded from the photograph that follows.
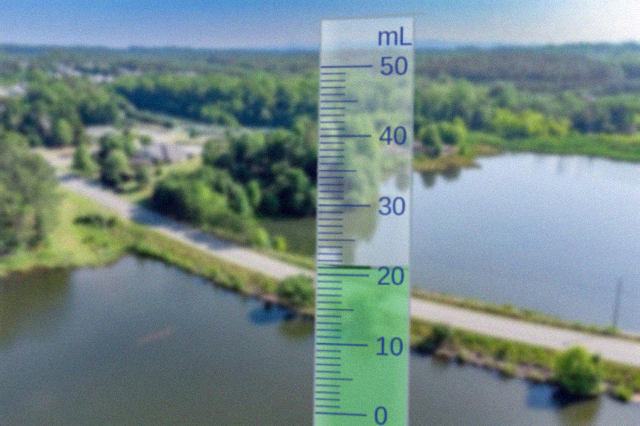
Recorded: 21 mL
